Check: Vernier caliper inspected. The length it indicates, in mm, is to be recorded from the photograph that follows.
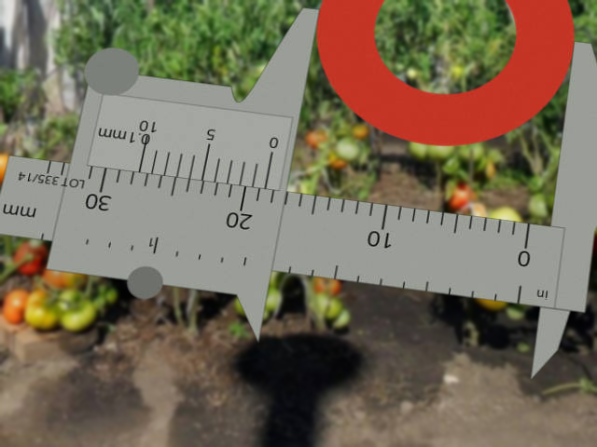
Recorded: 18.6 mm
